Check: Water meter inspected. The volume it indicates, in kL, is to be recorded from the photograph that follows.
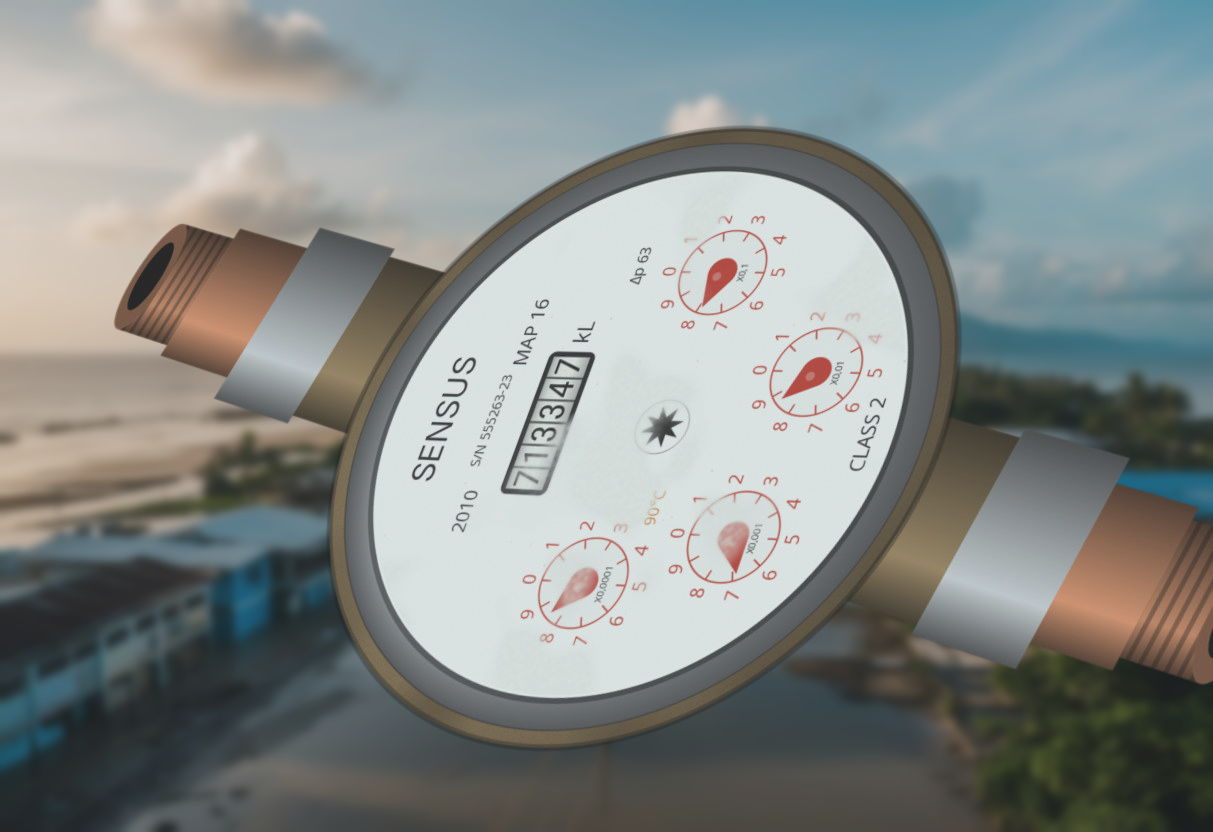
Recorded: 713347.7868 kL
